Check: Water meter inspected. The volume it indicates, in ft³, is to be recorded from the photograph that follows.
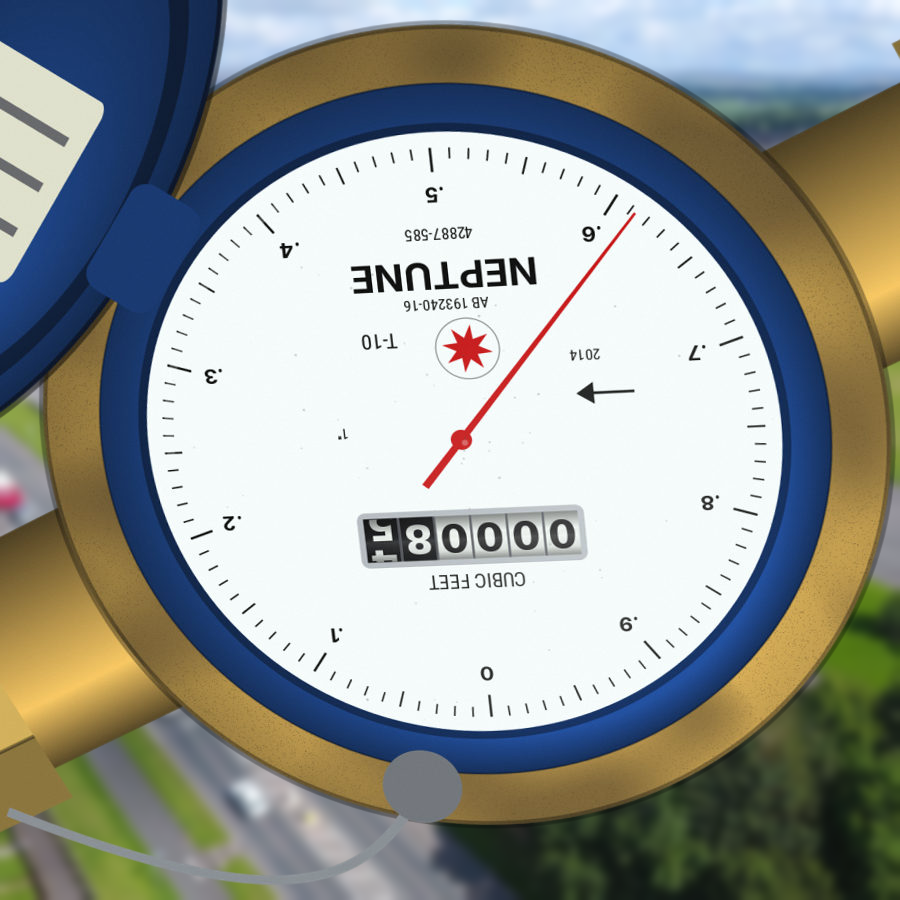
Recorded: 84.61 ft³
